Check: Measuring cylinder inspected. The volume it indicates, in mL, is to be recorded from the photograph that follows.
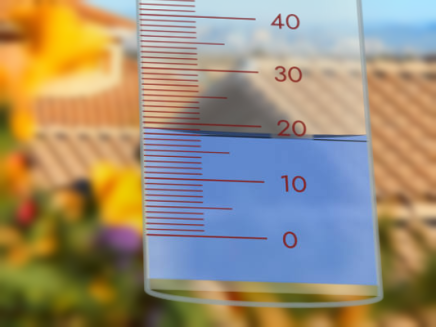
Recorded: 18 mL
